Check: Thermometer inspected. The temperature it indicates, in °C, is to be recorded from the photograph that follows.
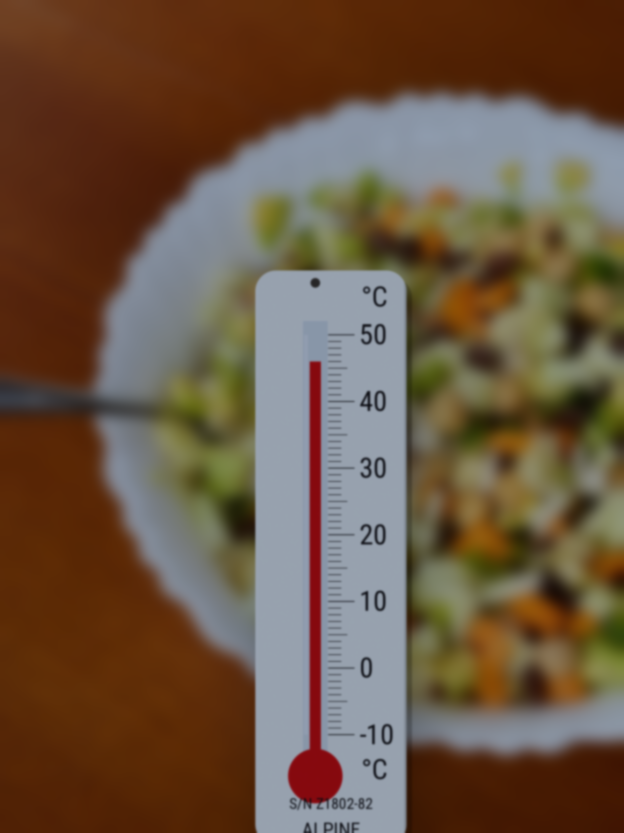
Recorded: 46 °C
